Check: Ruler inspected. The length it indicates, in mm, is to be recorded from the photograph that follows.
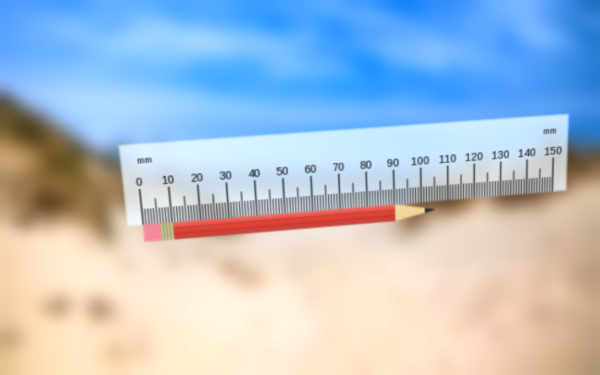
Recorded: 105 mm
